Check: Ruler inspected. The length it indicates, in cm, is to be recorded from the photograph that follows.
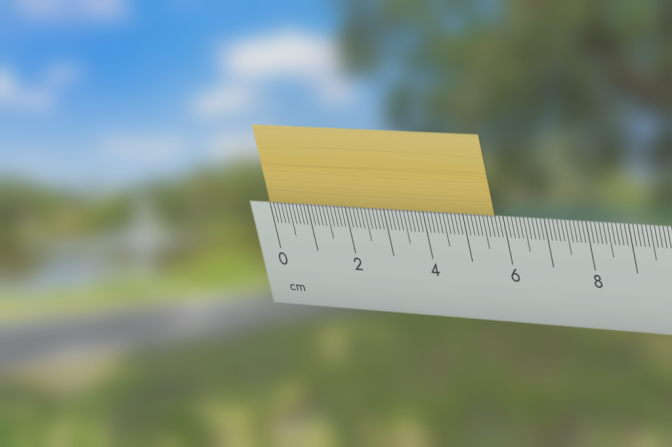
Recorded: 5.8 cm
